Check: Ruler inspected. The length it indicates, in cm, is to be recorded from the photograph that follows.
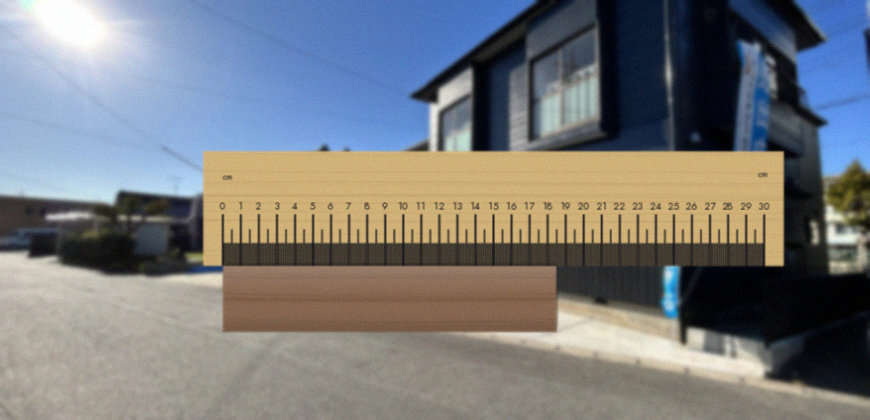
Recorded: 18.5 cm
